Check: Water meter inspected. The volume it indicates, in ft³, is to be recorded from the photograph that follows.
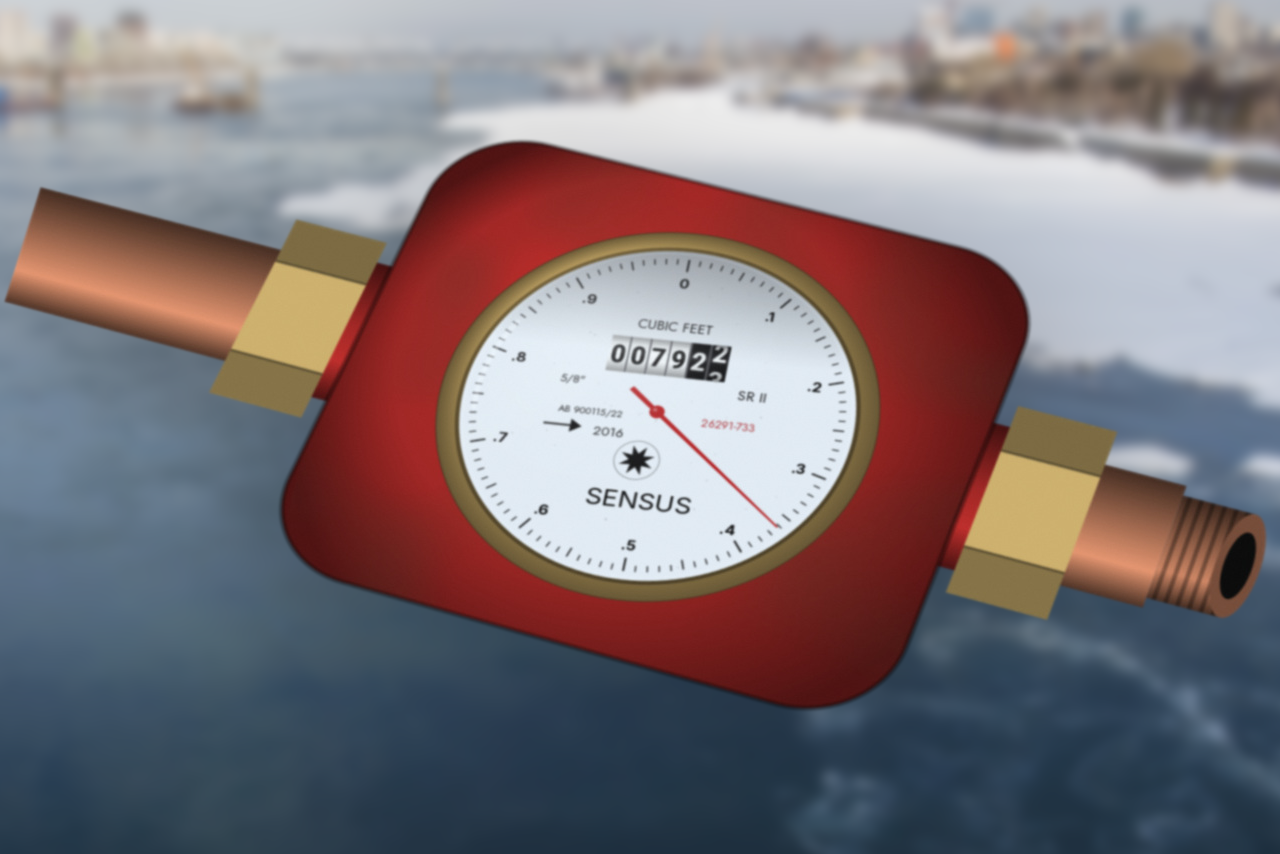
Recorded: 7922.36 ft³
